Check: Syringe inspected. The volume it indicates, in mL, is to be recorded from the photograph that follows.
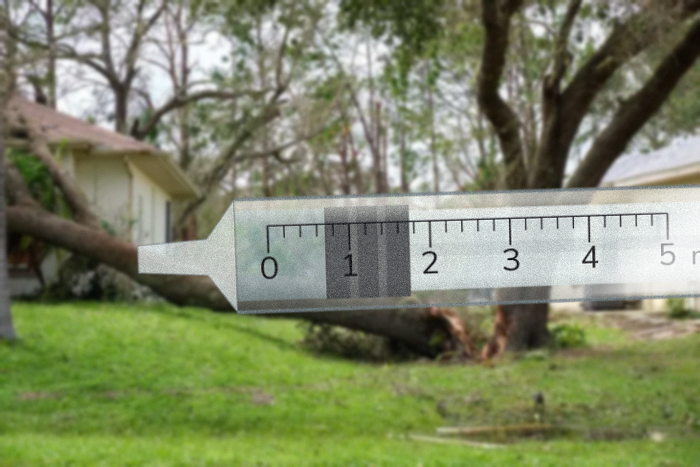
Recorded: 0.7 mL
